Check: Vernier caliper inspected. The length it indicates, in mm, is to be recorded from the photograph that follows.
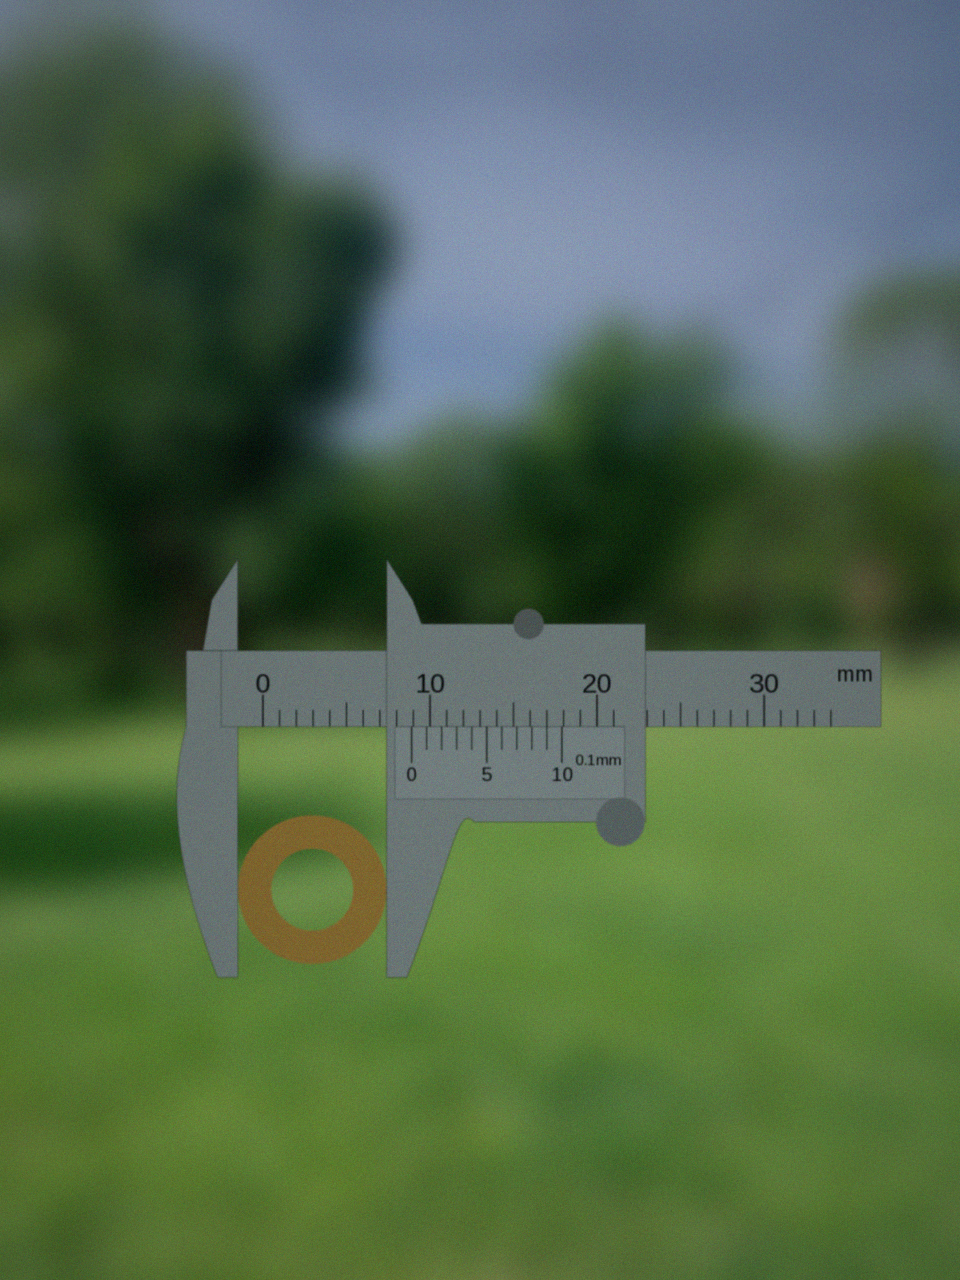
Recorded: 8.9 mm
